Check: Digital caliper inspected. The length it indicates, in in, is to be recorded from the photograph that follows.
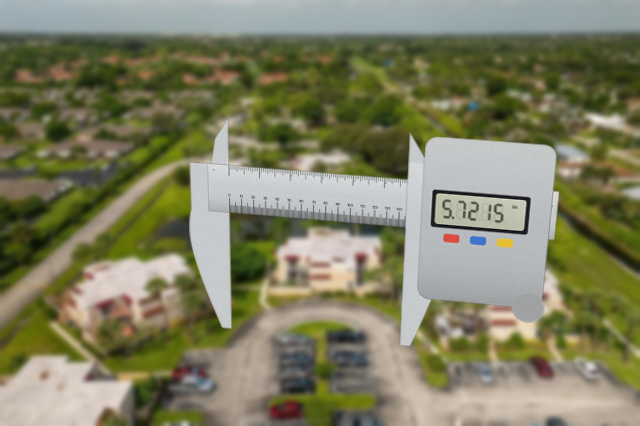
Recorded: 5.7215 in
